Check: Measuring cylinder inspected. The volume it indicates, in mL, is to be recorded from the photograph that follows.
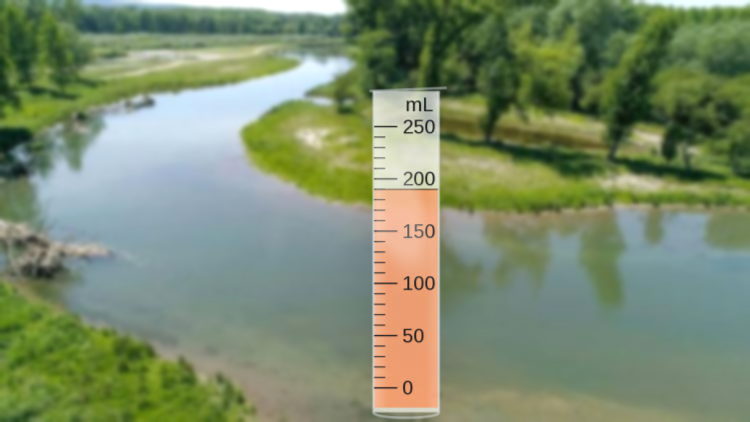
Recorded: 190 mL
